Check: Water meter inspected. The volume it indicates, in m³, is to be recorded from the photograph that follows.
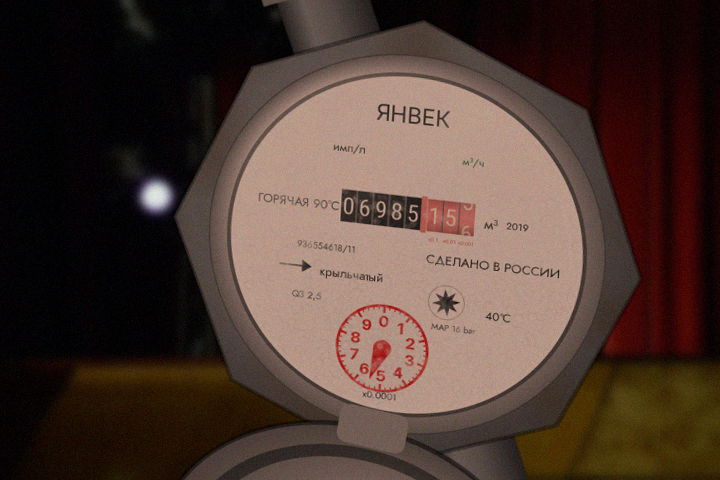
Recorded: 6985.1555 m³
